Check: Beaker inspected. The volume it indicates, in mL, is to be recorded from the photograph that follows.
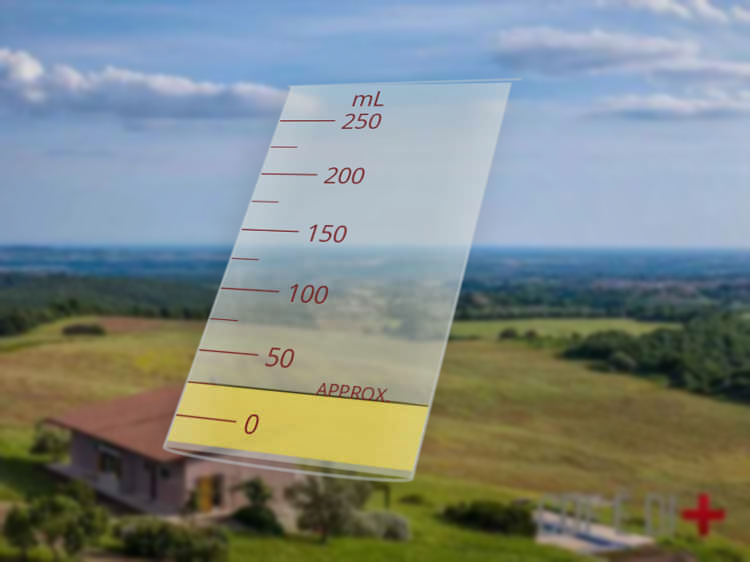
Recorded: 25 mL
